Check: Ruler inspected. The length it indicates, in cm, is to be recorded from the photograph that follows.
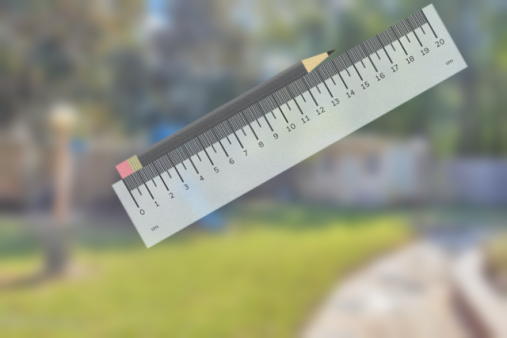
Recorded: 14.5 cm
